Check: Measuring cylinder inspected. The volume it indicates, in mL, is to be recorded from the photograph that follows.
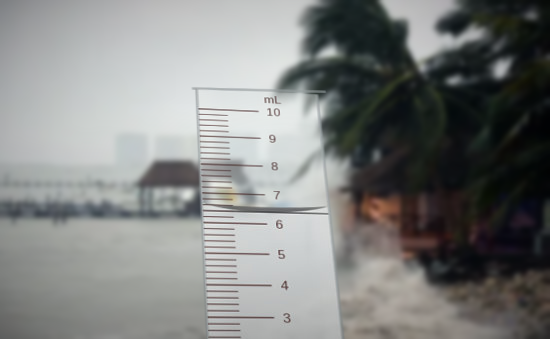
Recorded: 6.4 mL
